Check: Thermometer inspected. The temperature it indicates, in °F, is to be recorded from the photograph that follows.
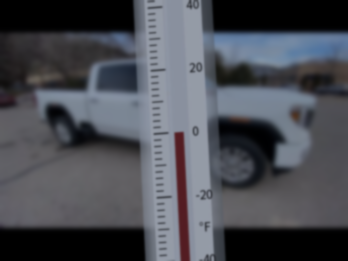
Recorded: 0 °F
